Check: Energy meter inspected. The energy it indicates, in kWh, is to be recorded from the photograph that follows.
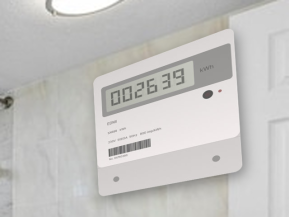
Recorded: 2639 kWh
